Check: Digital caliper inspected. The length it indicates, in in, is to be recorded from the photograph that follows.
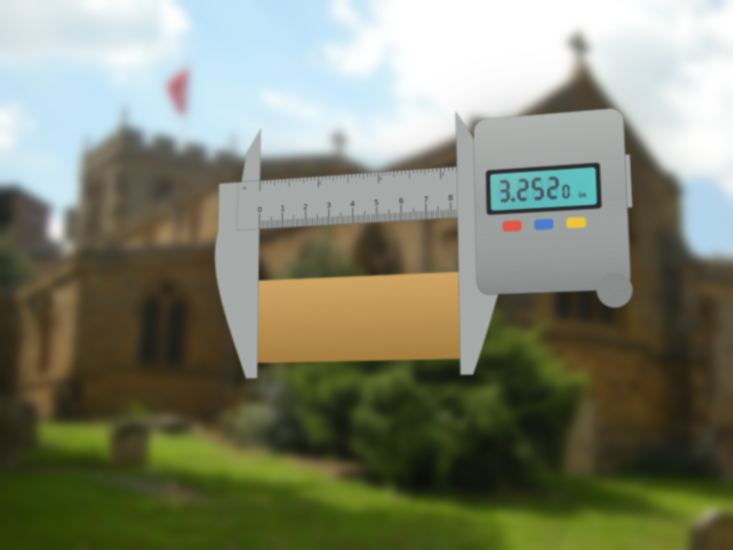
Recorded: 3.2520 in
